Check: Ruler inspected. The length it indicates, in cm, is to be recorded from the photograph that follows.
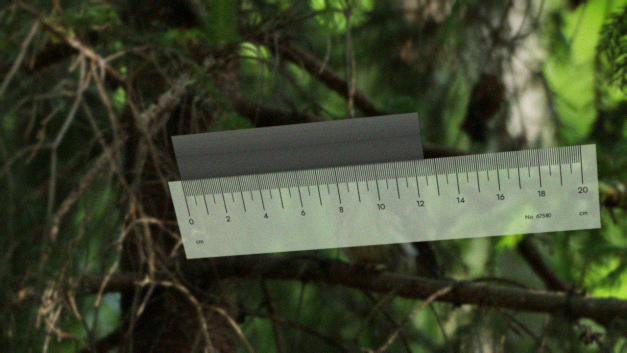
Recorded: 12.5 cm
